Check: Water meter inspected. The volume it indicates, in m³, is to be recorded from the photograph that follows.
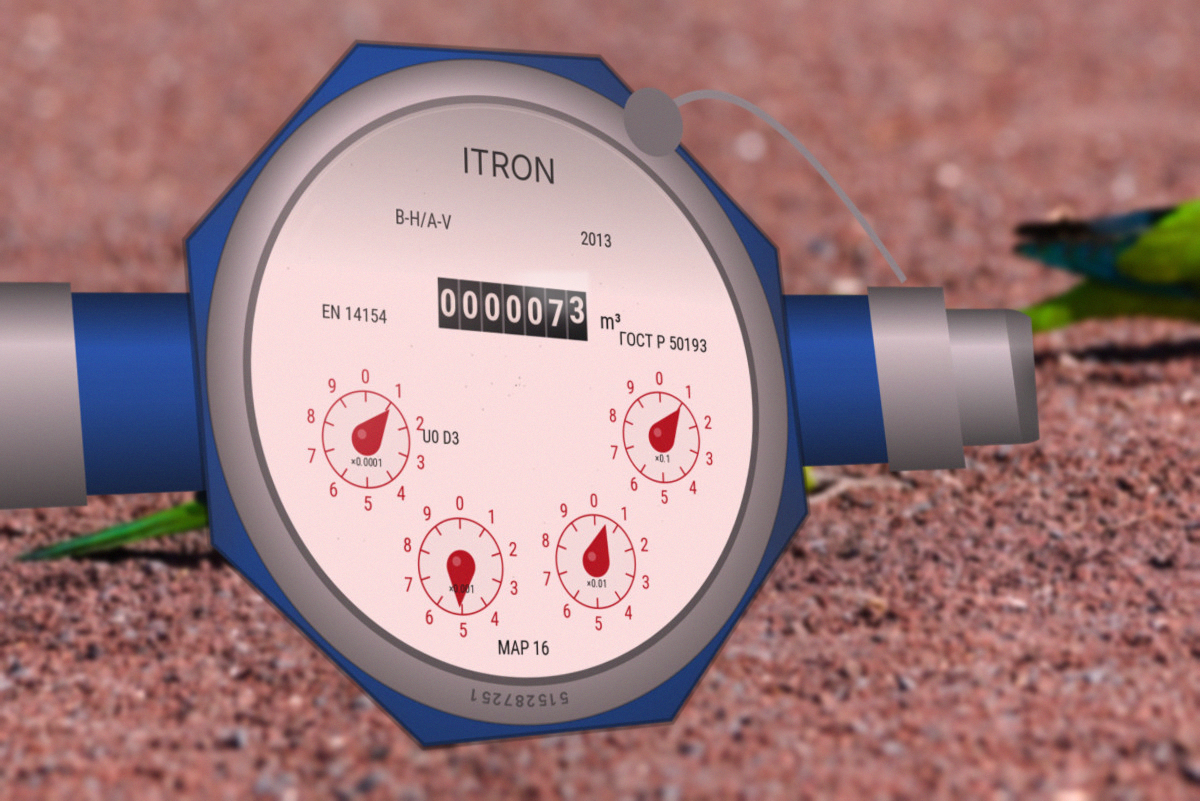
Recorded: 73.1051 m³
